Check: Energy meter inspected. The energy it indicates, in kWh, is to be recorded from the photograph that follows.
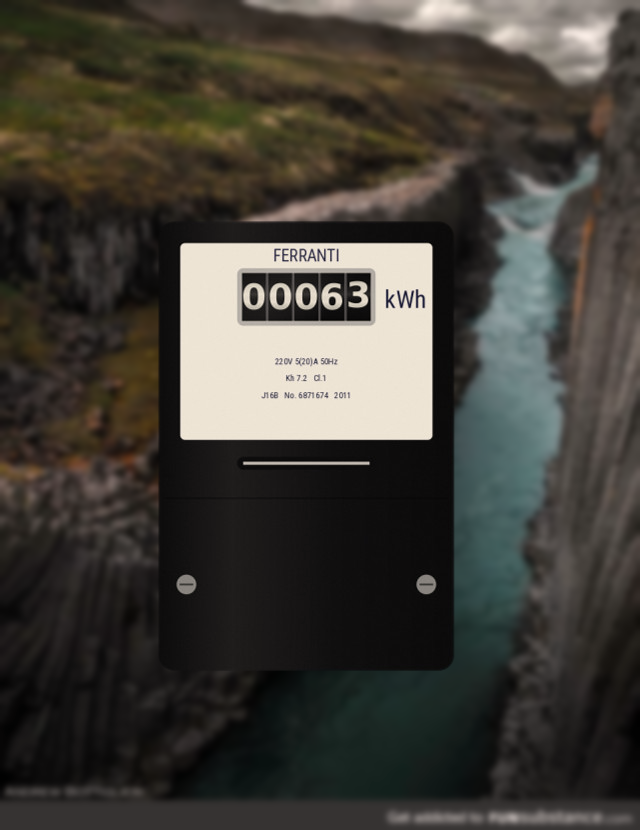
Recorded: 63 kWh
